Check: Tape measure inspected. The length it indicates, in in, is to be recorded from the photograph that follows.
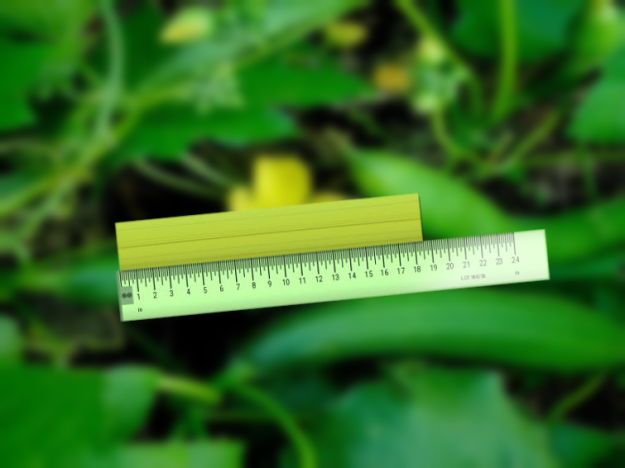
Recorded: 18.5 in
